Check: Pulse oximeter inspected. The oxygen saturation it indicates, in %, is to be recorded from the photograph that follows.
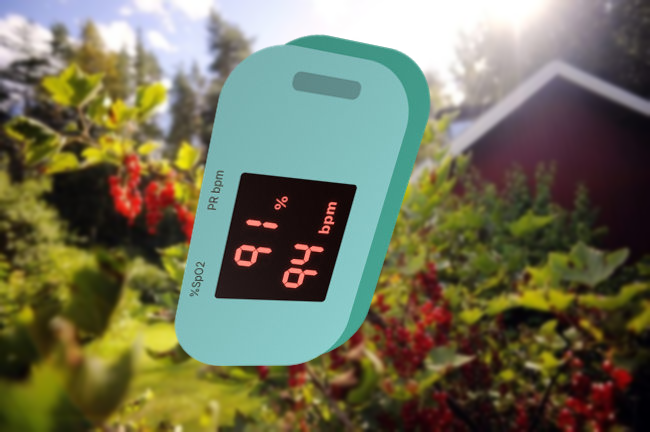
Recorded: 91 %
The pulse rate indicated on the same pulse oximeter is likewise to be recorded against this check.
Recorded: 94 bpm
